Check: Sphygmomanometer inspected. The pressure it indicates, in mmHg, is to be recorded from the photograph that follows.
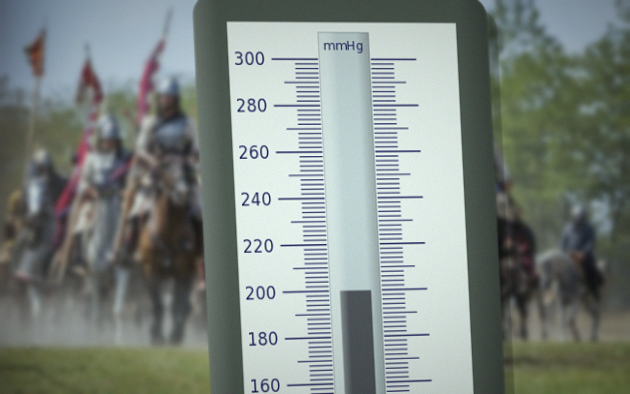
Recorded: 200 mmHg
